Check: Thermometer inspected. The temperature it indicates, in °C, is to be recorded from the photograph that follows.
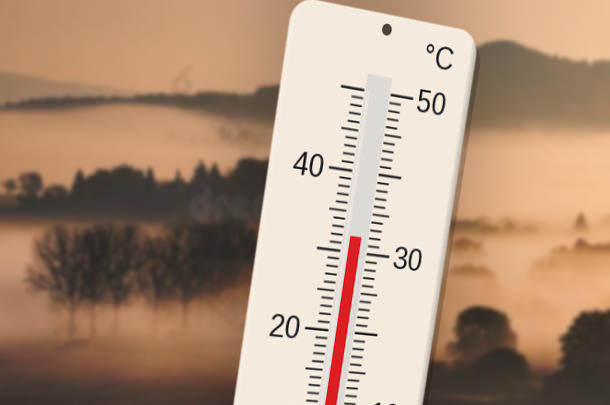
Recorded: 32 °C
